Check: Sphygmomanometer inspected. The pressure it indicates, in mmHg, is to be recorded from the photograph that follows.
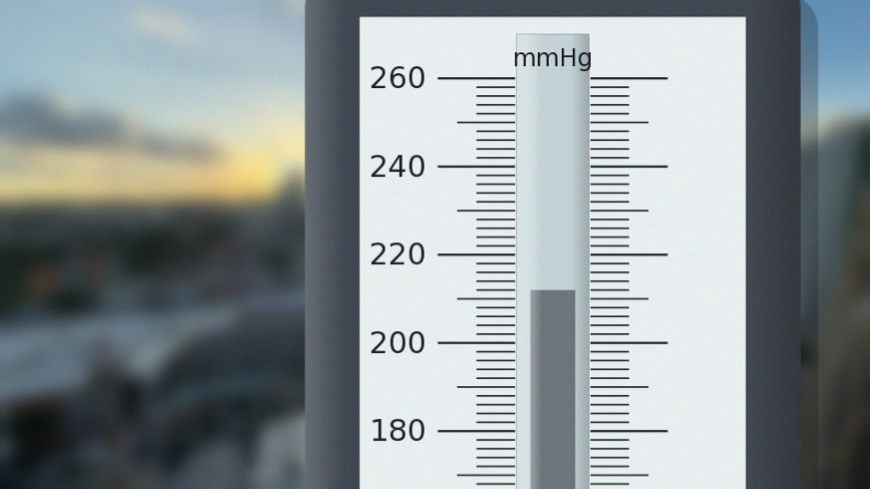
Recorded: 212 mmHg
